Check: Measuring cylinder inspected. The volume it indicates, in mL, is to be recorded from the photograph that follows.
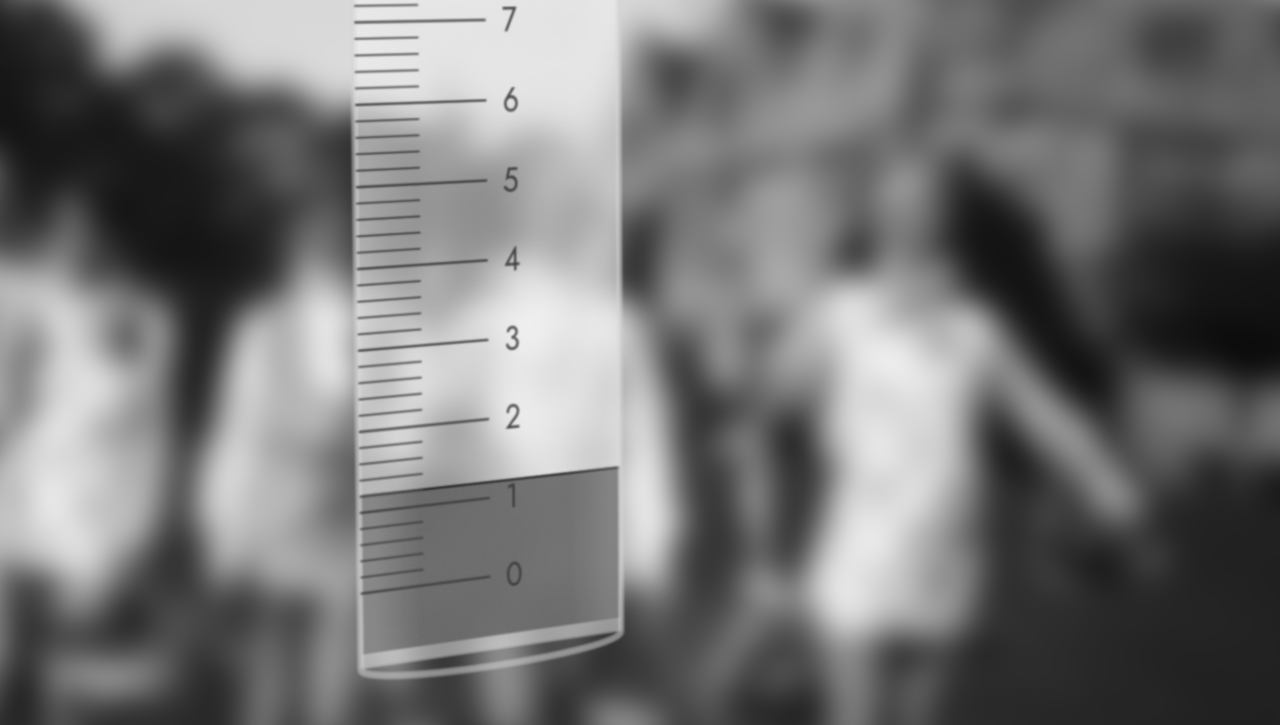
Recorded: 1.2 mL
